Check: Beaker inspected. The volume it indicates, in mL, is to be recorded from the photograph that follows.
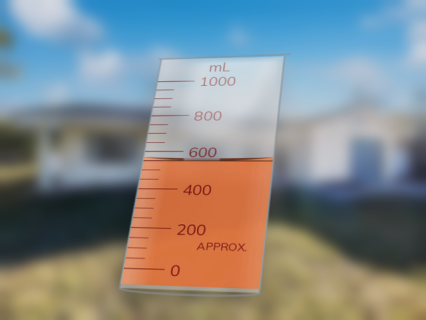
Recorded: 550 mL
